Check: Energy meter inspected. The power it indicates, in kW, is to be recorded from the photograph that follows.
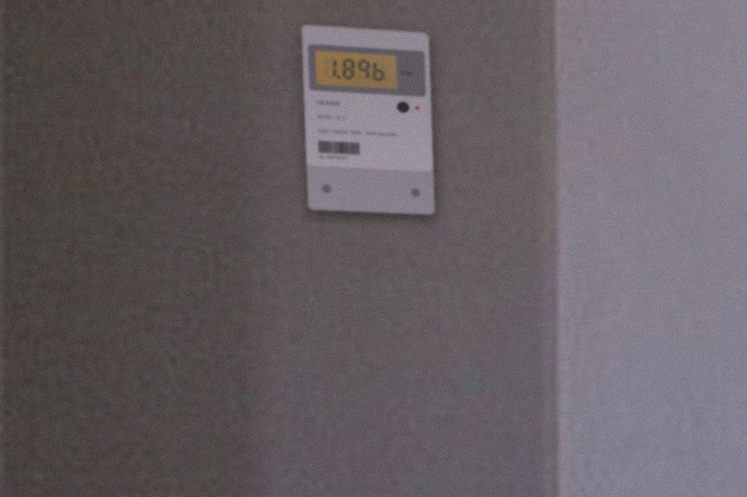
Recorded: 1.896 kW
